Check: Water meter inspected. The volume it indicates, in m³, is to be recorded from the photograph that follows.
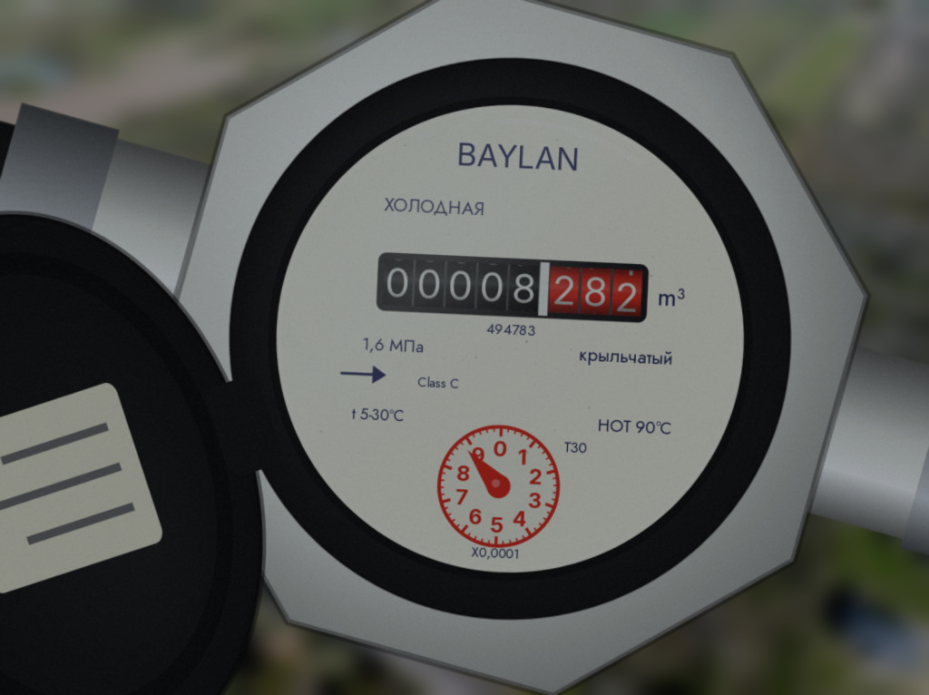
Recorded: 8.2818 m³
